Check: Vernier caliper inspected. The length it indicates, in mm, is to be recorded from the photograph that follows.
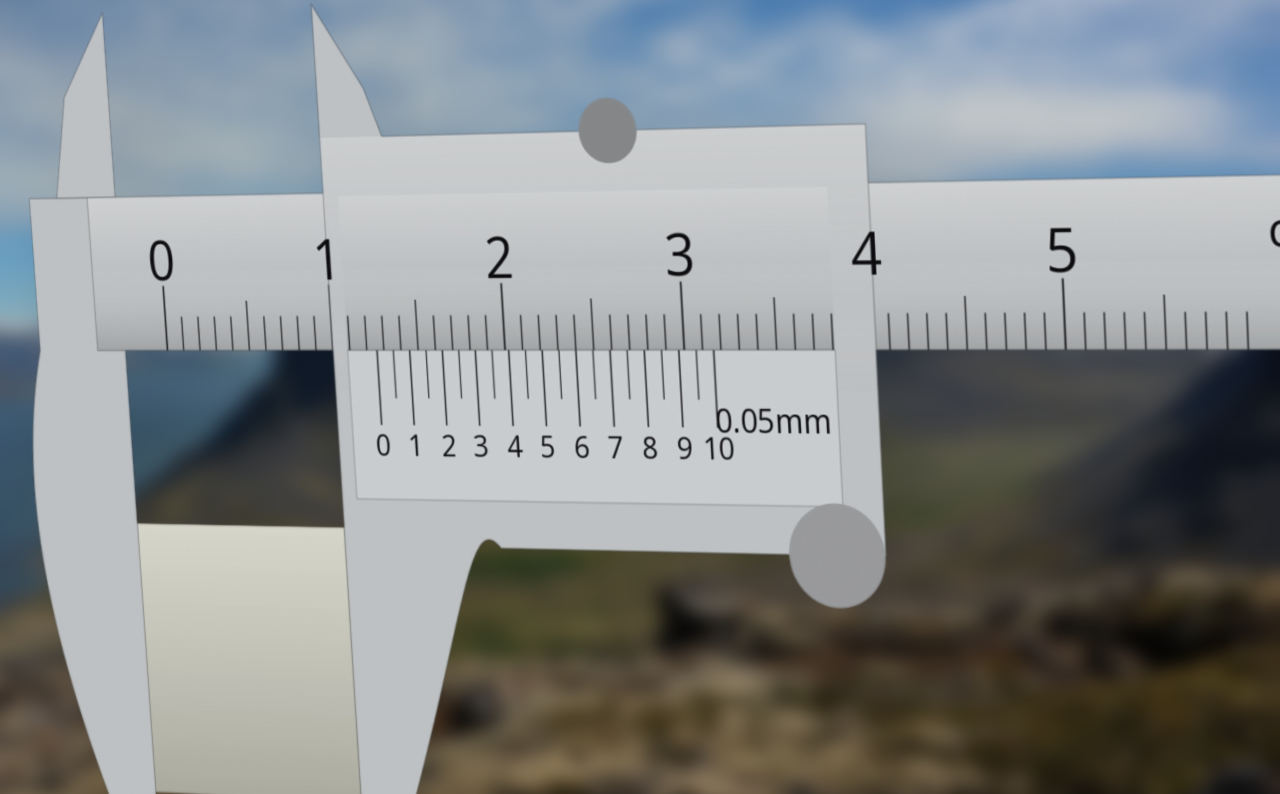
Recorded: 12.6 mm
